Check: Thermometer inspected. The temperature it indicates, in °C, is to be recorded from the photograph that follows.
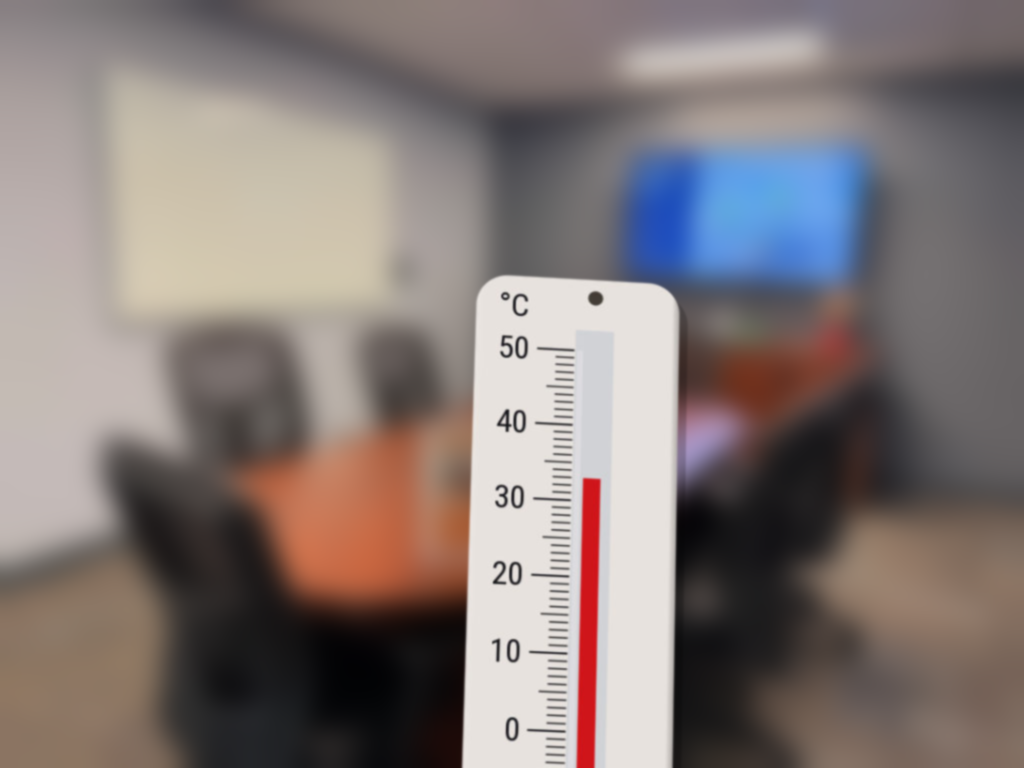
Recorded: 33 °C
